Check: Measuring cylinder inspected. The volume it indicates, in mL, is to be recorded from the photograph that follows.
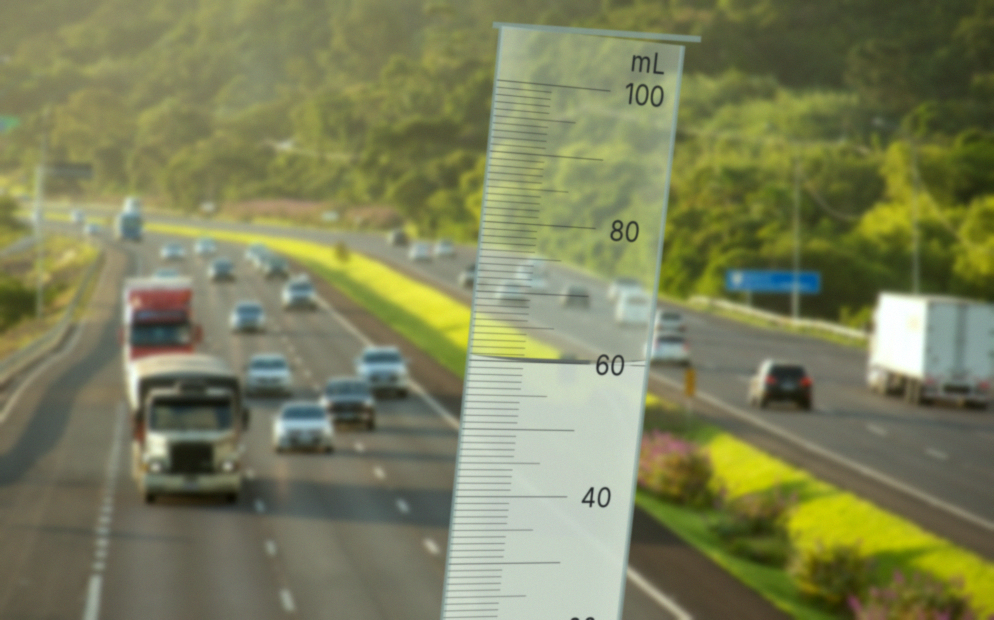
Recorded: 60 mL
